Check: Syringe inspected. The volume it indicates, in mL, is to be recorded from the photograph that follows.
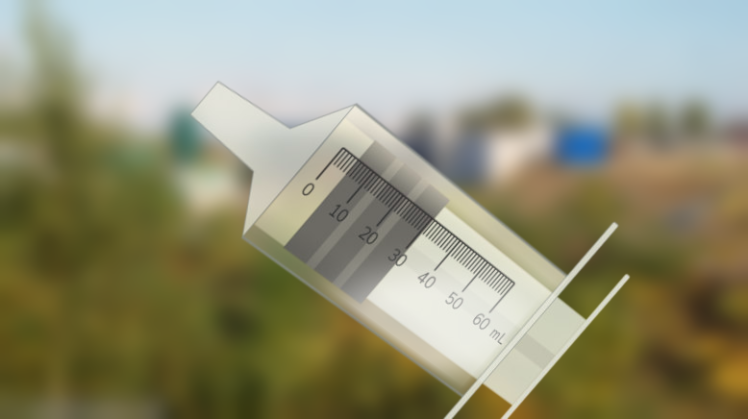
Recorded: 5 mL
